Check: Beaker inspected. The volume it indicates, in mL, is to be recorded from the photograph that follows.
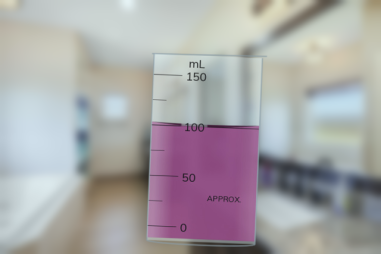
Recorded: 100 mL
